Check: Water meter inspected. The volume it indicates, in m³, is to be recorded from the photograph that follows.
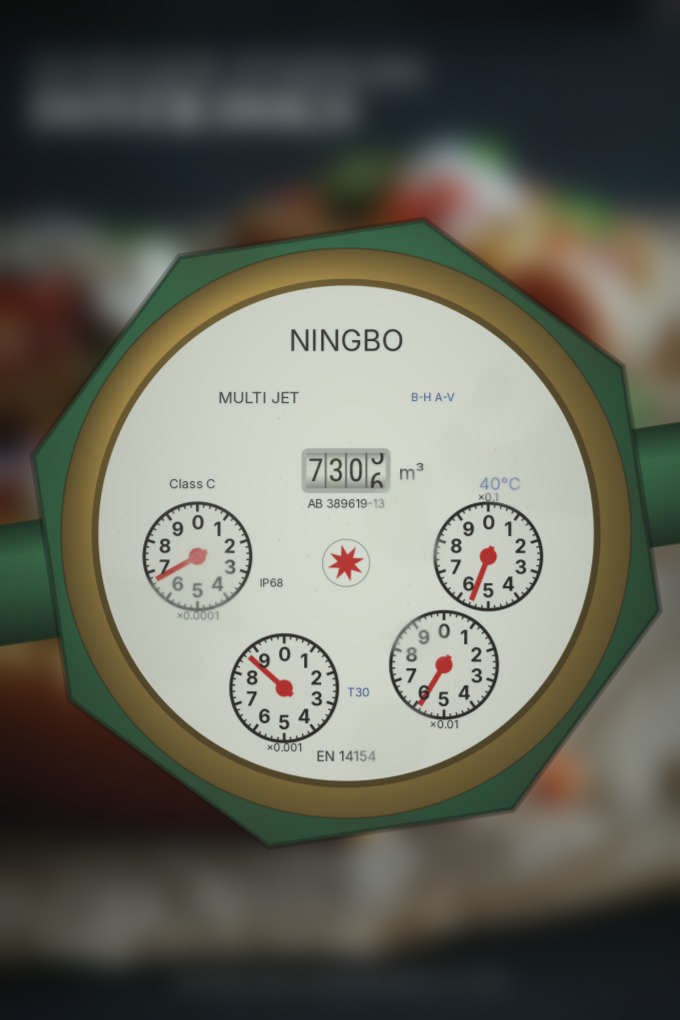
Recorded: 7305.5586 m³
